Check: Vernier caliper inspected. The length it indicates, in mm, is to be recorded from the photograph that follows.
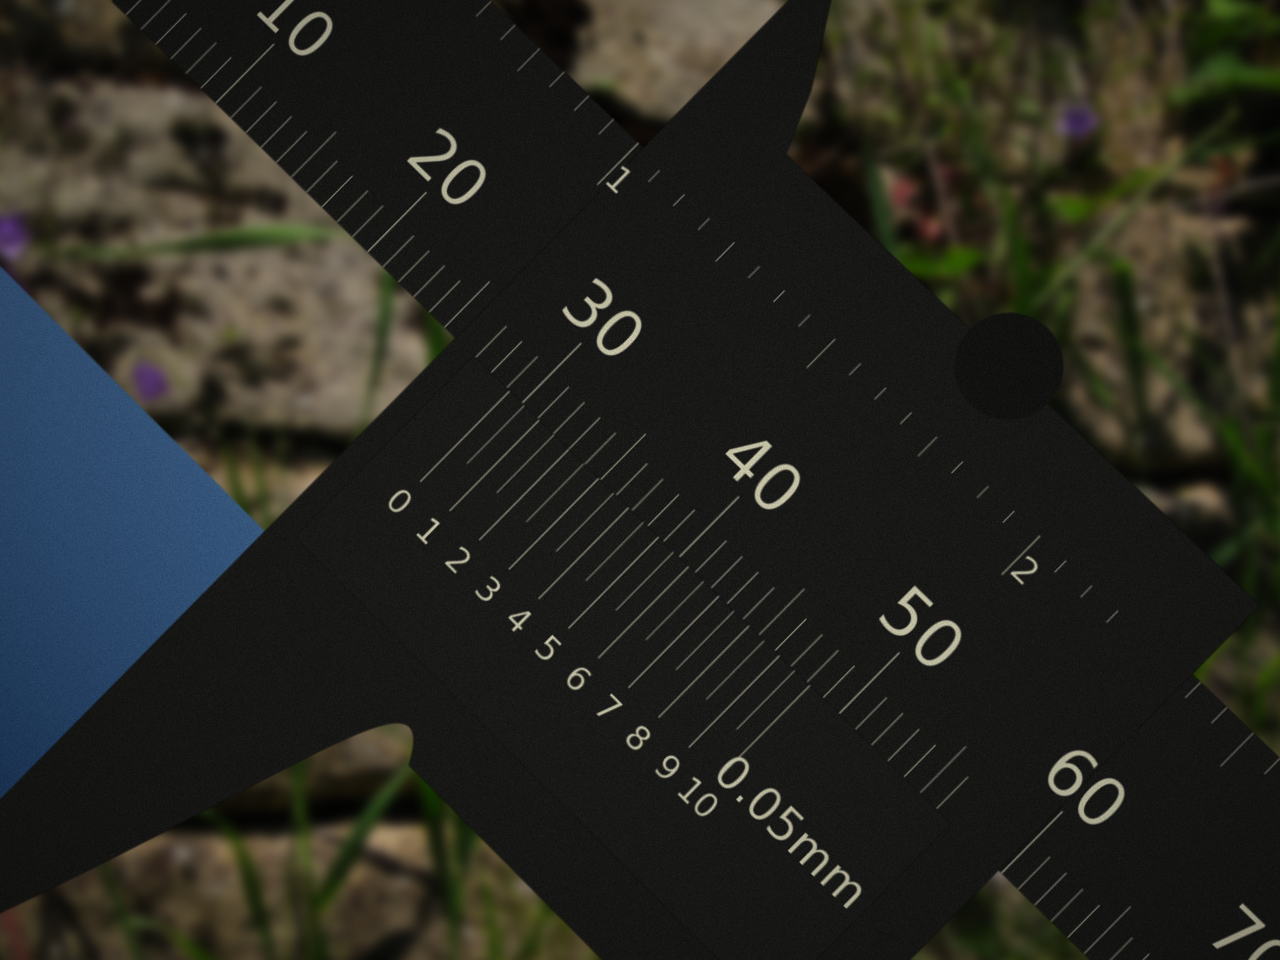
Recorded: 29.2 mm
